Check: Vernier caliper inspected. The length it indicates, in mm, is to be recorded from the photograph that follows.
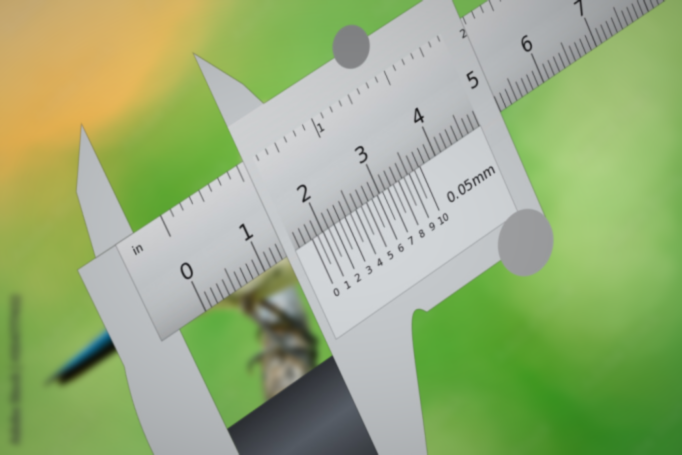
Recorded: 18.2 mm
